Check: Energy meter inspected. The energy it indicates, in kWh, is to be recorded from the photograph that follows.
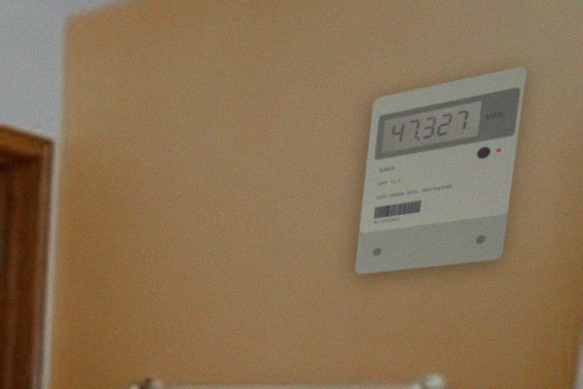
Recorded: 47.327 kWh
